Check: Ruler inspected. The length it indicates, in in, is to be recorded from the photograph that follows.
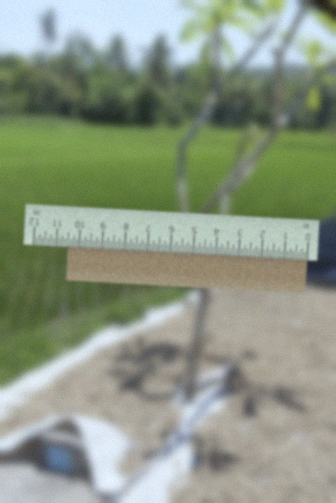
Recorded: 10.5 in
